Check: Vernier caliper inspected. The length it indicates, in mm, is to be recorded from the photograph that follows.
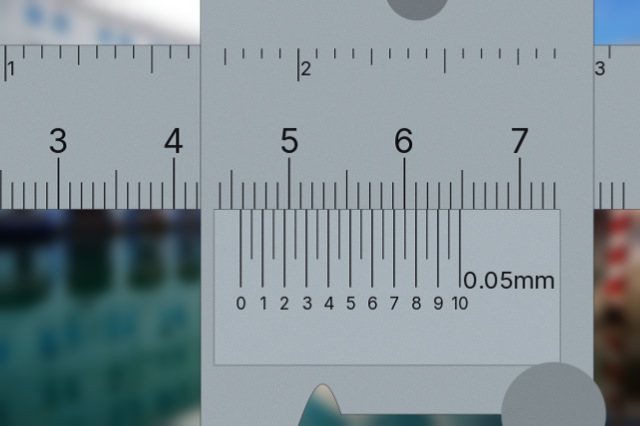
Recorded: 45.8 mm
